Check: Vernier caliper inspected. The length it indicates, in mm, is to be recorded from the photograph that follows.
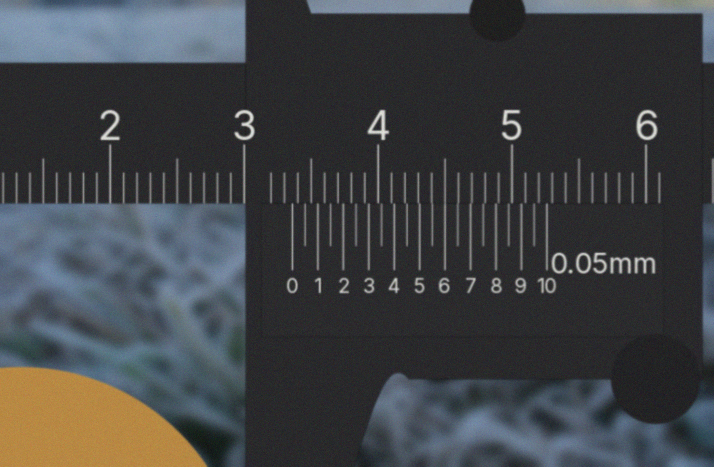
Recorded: 33.6 mm
